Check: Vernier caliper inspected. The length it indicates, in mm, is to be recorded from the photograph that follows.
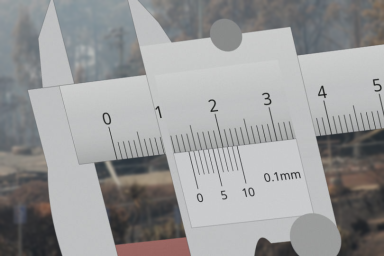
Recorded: 13.6 mm
